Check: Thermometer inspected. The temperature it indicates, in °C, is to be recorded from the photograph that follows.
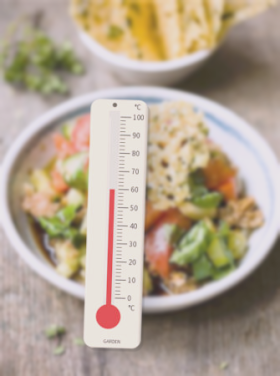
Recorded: 60 °C
